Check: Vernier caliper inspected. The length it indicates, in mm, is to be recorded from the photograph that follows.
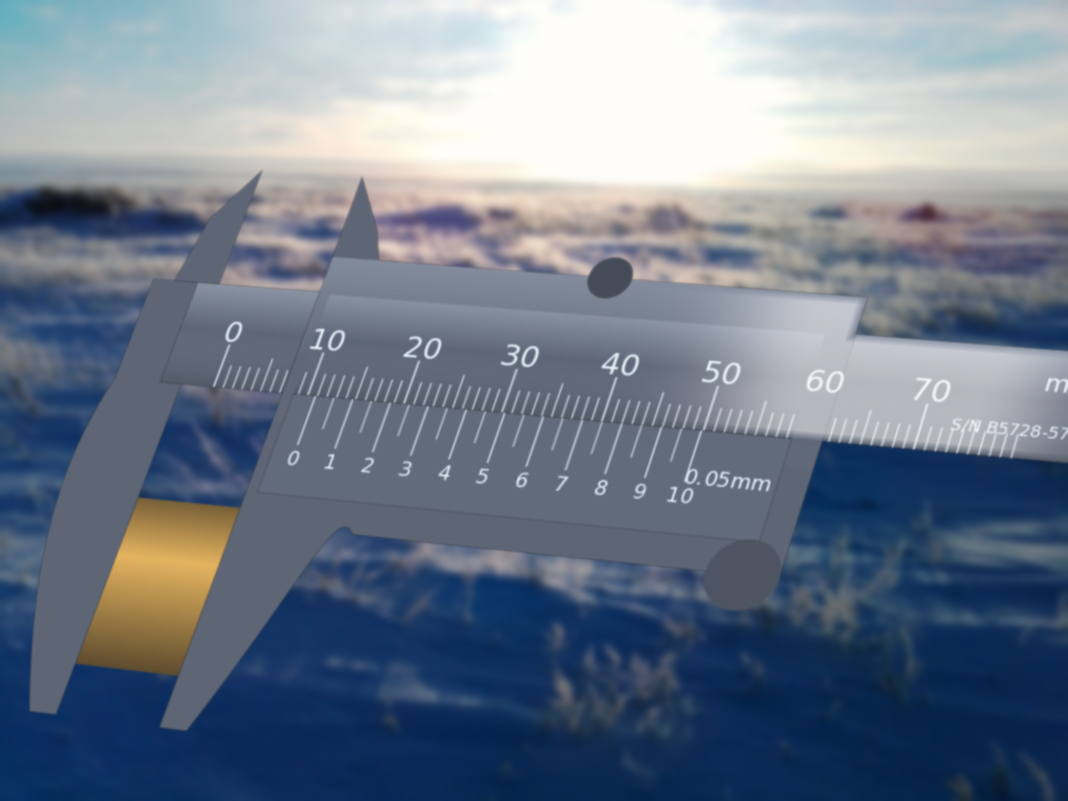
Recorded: 10.8 mm
